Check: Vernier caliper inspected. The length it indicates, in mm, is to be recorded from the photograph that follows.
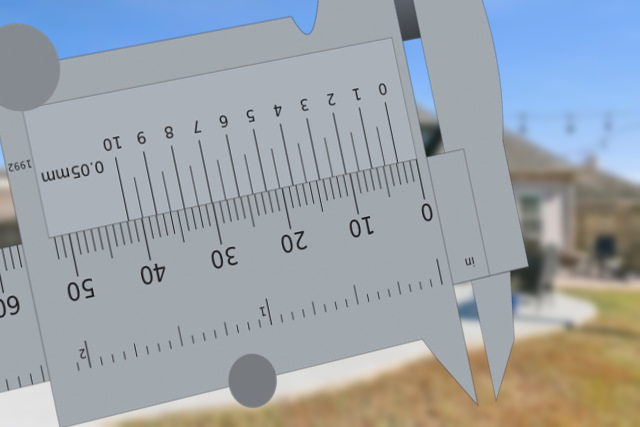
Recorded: 2.8 mm
